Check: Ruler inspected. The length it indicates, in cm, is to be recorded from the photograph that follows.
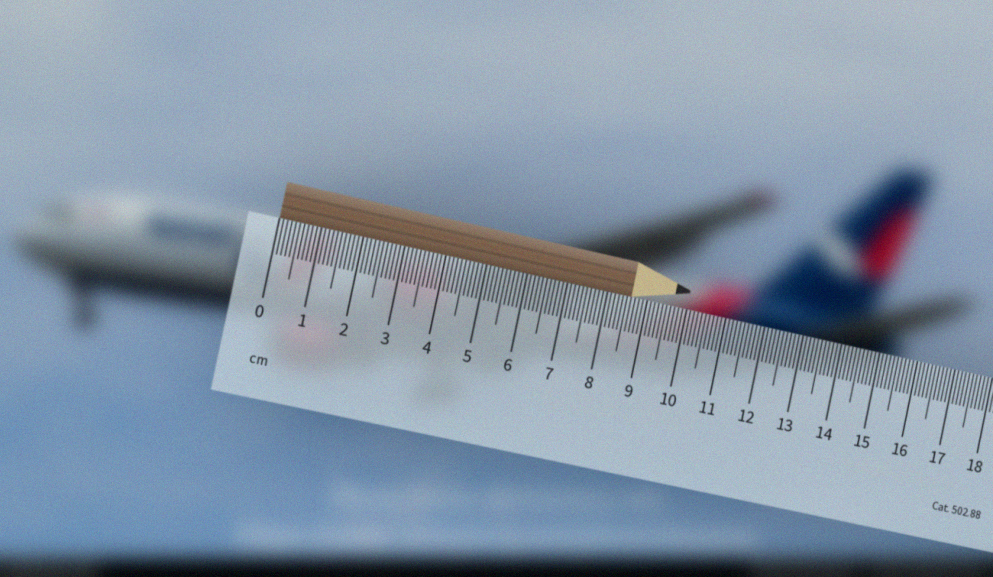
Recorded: 10 cm
